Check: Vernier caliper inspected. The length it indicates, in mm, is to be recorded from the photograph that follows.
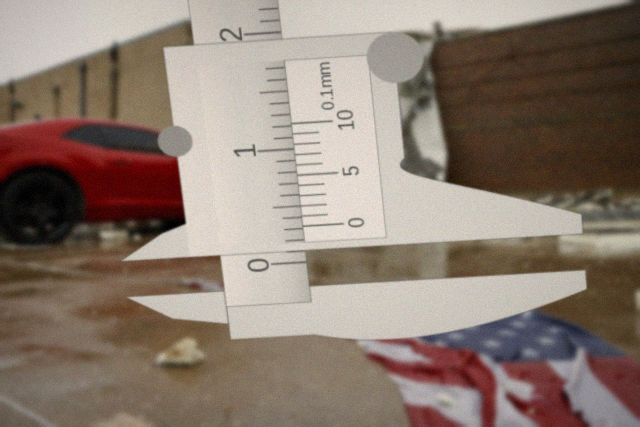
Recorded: 3.2 mm
